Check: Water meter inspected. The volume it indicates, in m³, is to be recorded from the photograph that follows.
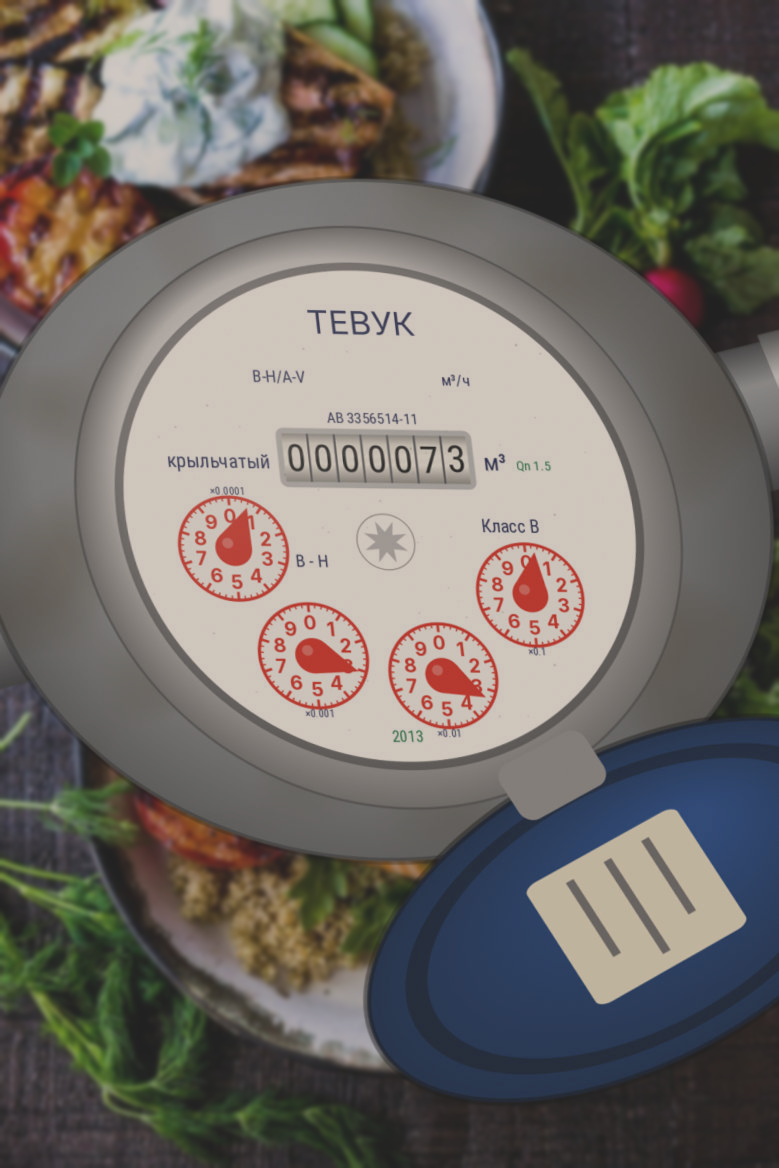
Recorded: 73.0330 m³
